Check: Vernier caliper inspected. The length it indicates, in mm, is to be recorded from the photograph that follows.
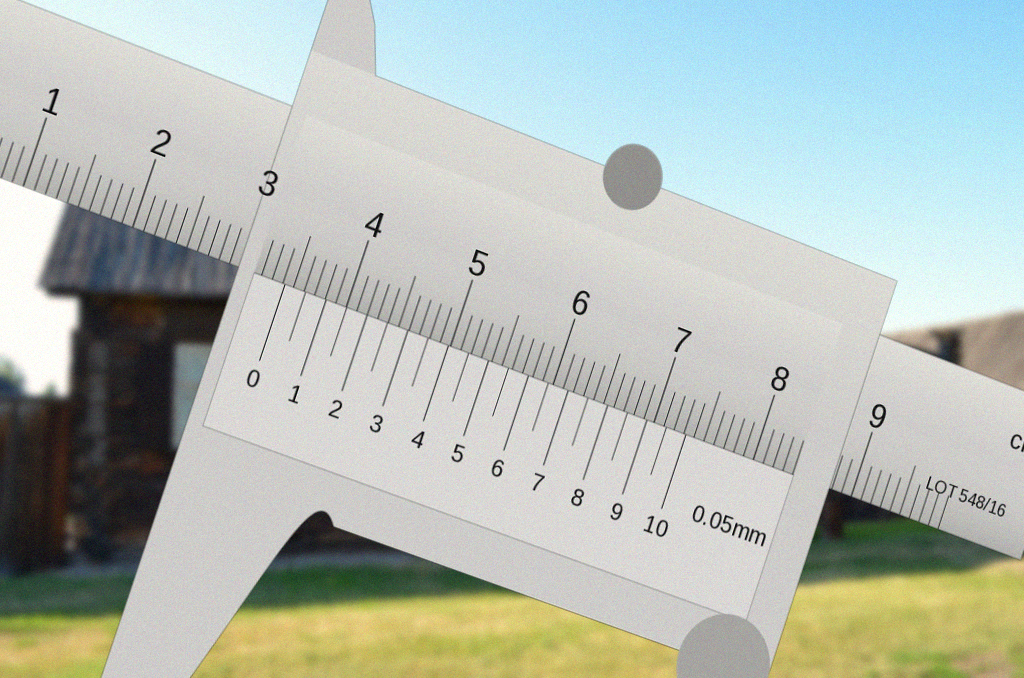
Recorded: 34.2 mm
